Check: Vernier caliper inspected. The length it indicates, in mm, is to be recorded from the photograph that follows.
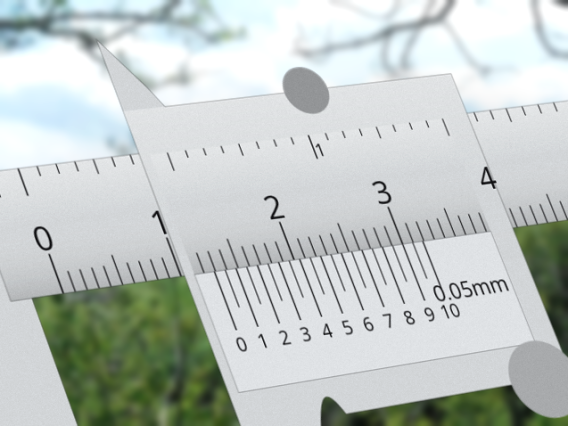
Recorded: 12.9 mm
